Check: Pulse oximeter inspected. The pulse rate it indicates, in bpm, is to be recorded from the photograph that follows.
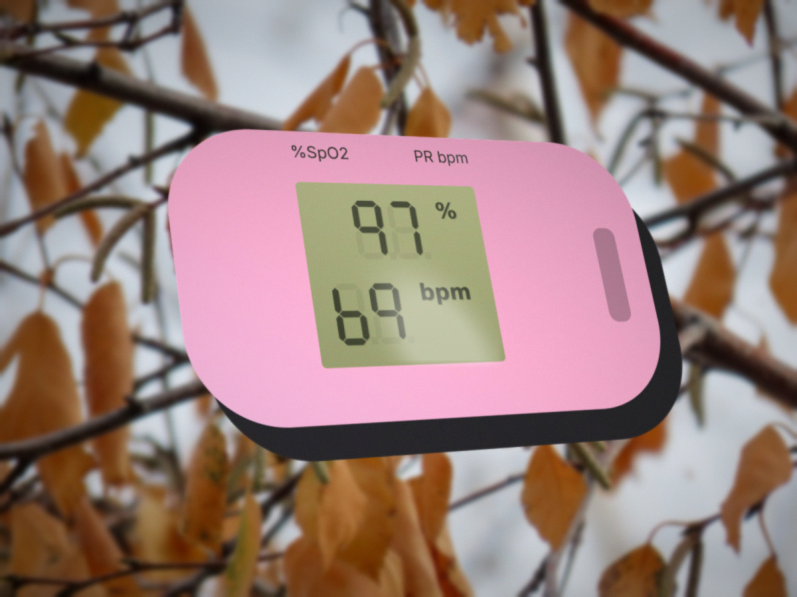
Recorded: 69 bpm
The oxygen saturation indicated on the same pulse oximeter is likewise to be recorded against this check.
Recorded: 97 %
